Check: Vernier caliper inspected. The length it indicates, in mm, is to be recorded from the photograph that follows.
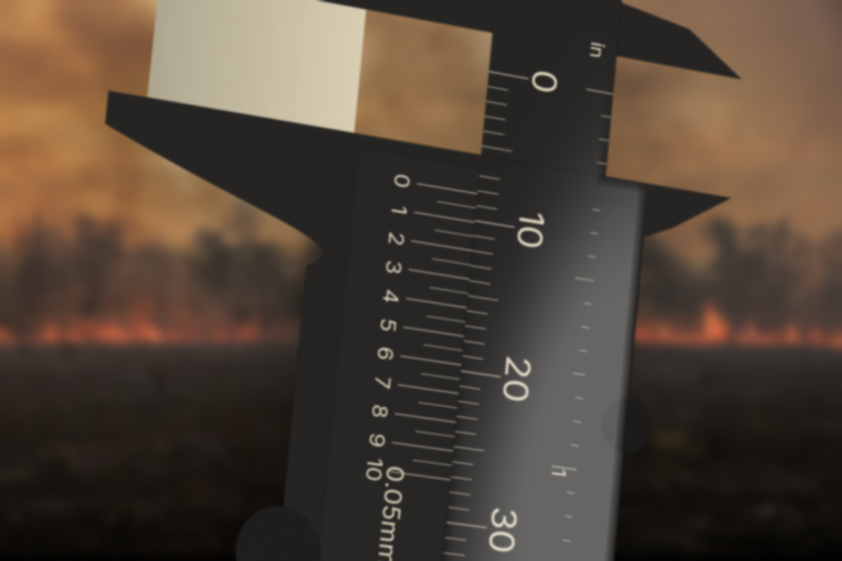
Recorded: 8.2 mm
